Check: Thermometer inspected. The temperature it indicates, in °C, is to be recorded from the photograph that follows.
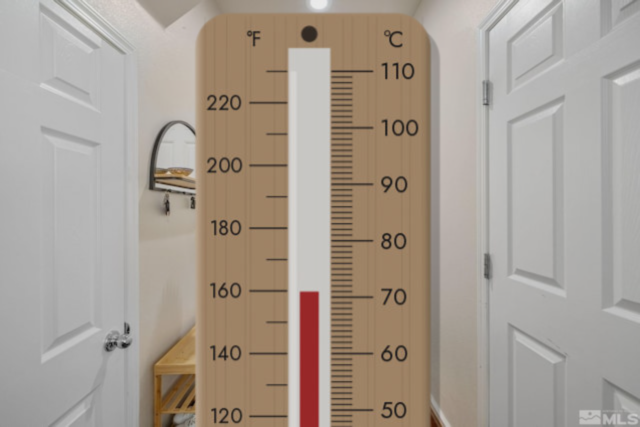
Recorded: 71 °C
